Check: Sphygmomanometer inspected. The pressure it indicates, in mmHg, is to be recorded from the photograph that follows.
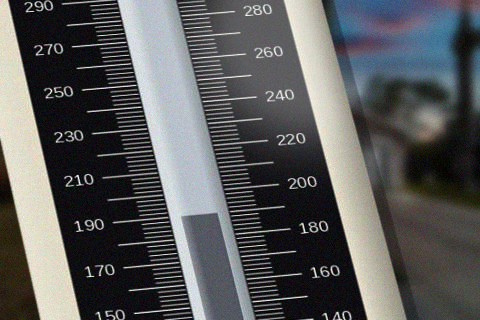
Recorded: 190 mmHg
